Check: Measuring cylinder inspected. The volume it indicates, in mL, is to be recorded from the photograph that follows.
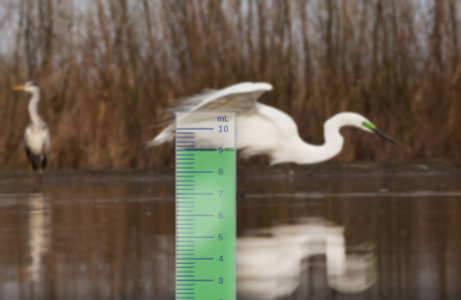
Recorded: 9 mL
